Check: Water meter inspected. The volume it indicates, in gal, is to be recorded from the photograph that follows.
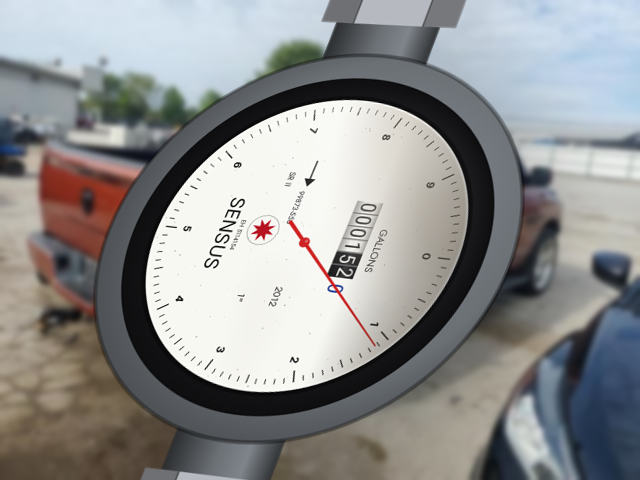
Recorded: 1521.1 gal
